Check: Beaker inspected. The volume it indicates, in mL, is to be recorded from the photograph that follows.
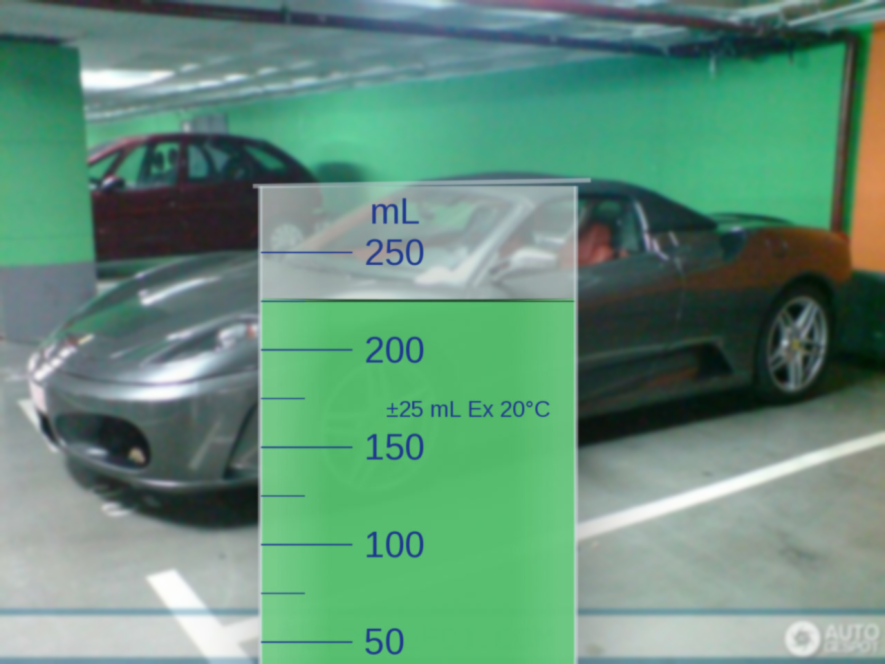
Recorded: 225 mL
